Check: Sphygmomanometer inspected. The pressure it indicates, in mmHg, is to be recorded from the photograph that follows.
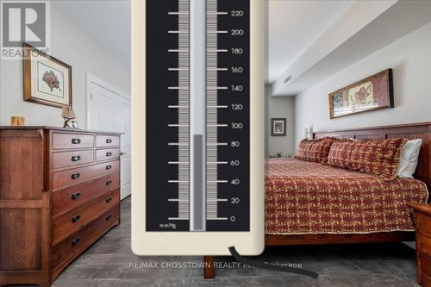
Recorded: 90 mmHg
